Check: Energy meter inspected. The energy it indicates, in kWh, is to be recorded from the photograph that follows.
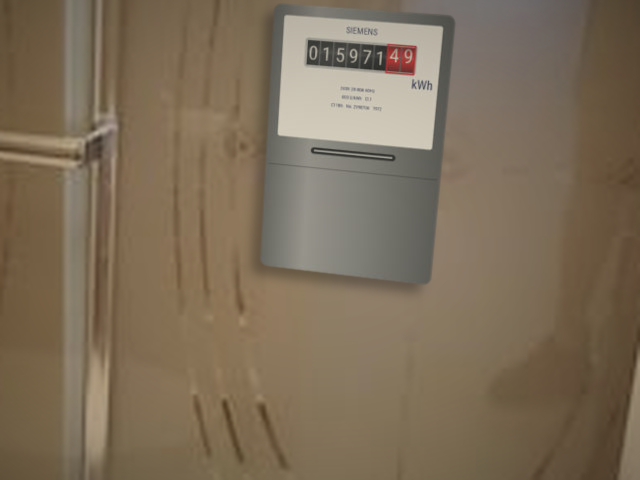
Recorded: 15971.49 kWh
